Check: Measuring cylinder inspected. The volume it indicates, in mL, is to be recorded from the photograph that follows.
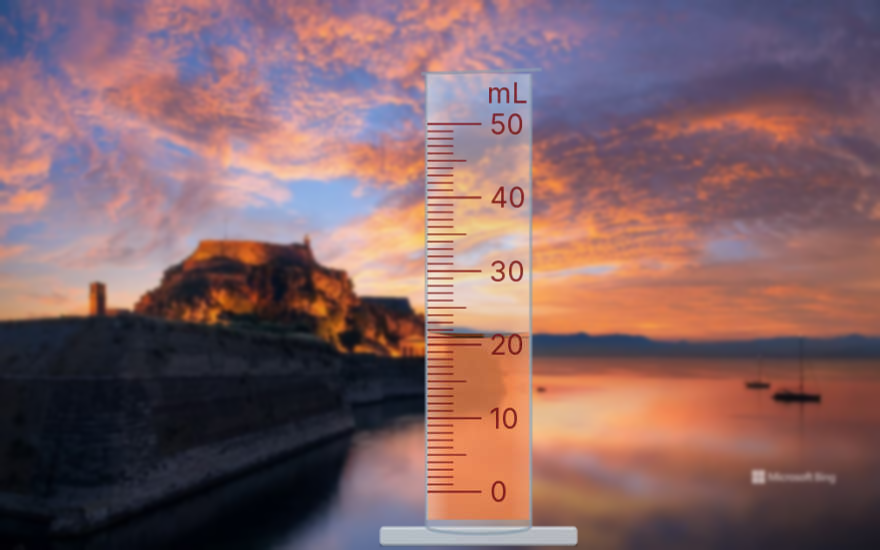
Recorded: 21 mL
